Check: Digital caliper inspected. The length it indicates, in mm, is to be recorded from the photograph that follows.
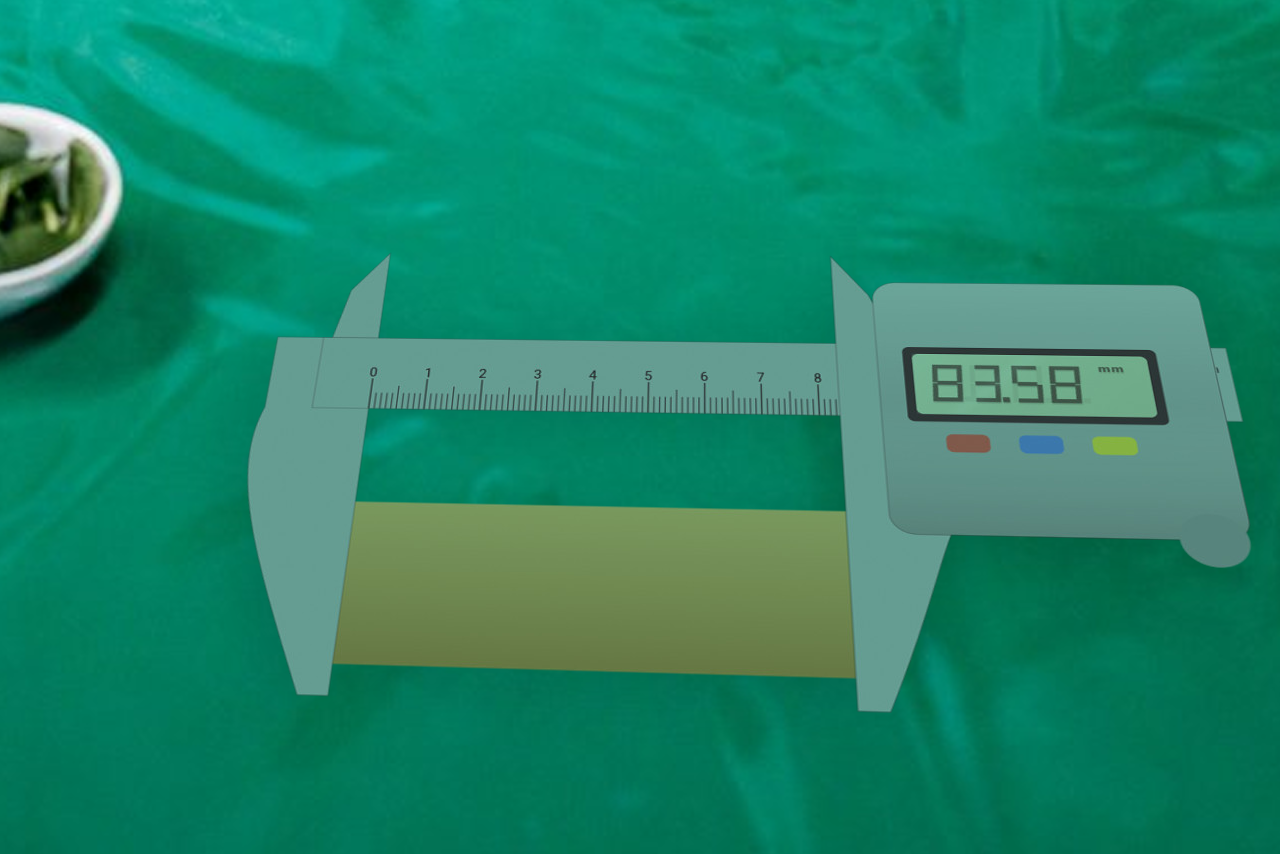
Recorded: 83.58 mm
